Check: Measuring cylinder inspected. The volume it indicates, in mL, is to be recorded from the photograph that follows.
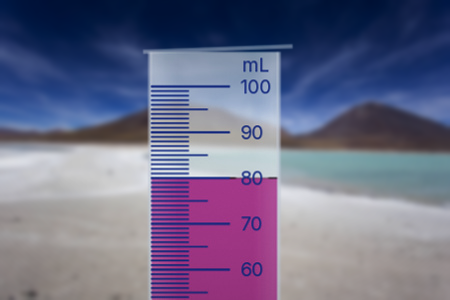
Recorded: 80 mL
